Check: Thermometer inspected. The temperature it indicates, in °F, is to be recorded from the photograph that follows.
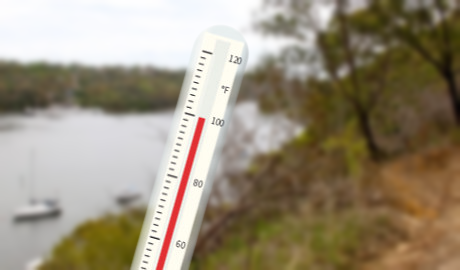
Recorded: 100 °F
